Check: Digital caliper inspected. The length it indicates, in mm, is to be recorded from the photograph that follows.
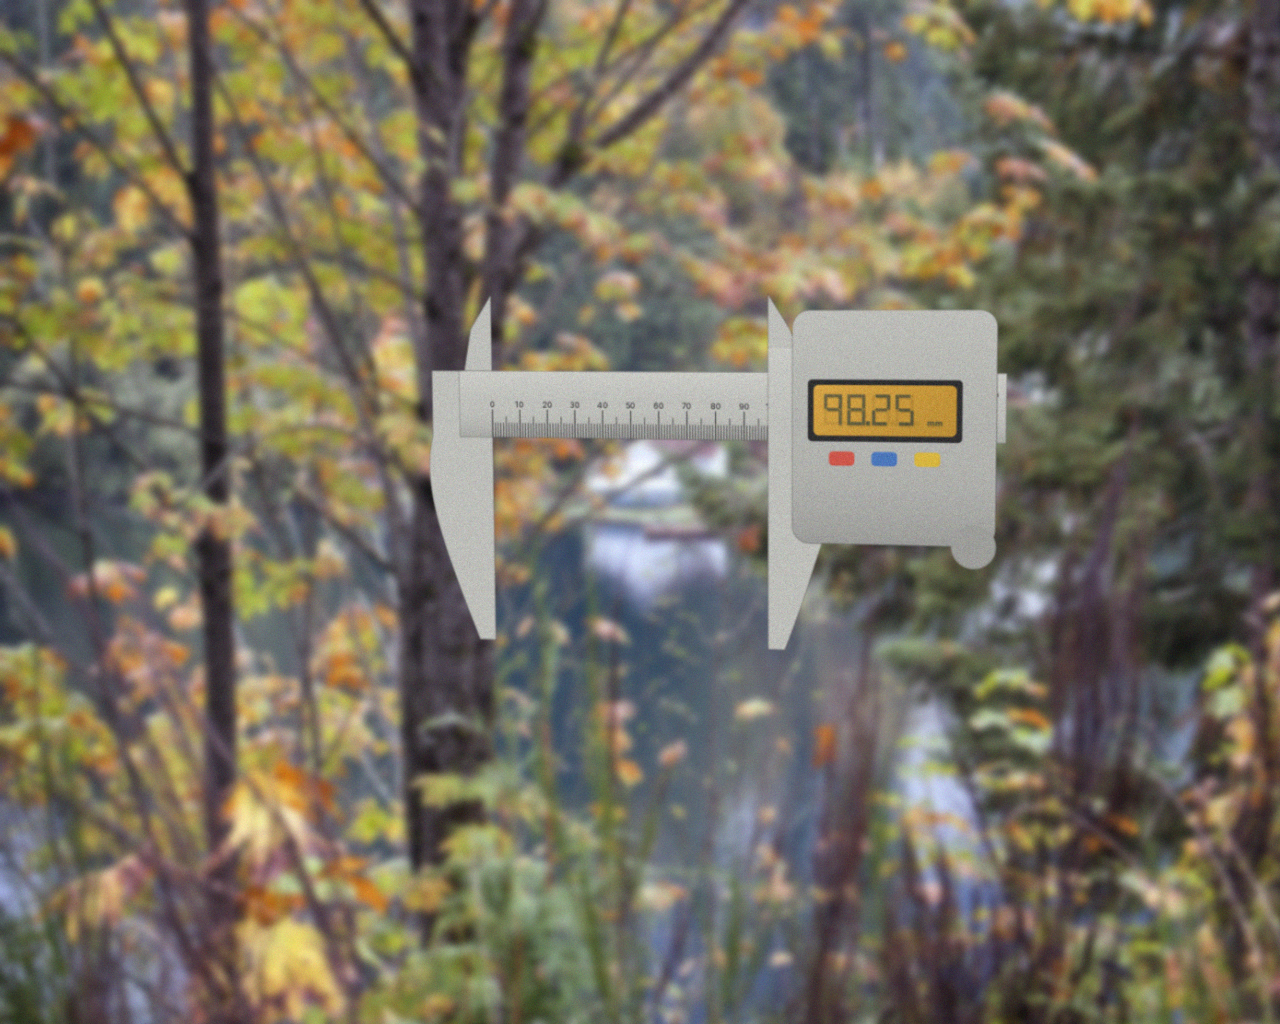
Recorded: 98.25 mm
